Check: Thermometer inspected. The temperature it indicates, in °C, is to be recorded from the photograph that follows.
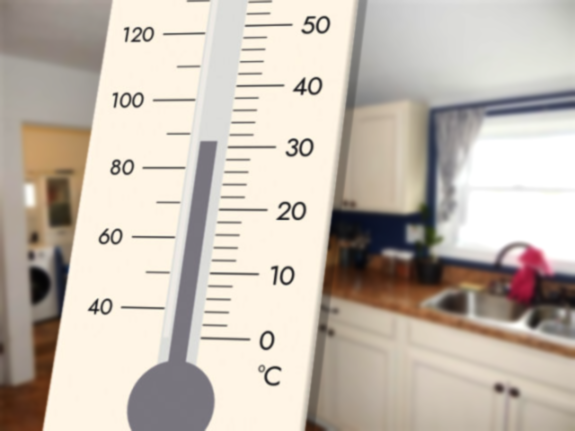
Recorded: 31 °C
